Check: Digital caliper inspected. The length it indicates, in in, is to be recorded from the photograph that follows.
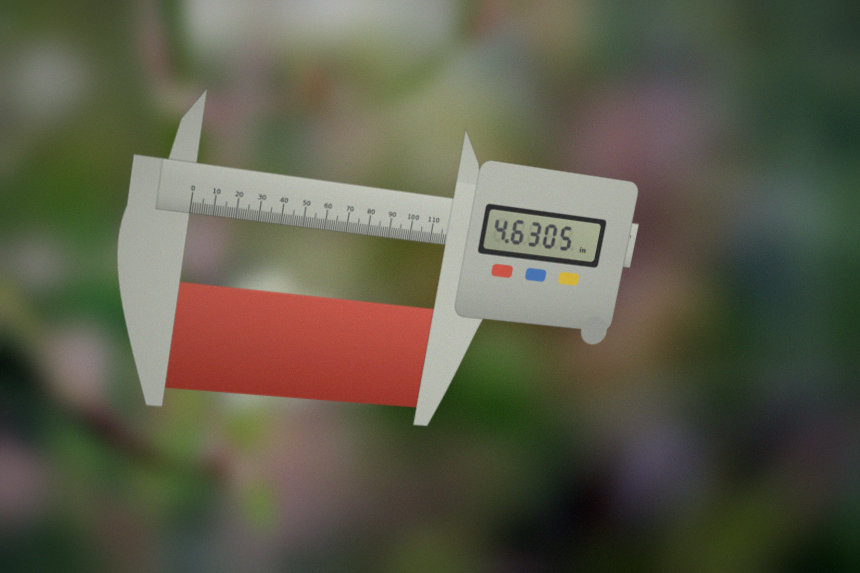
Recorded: 4.6305 in
